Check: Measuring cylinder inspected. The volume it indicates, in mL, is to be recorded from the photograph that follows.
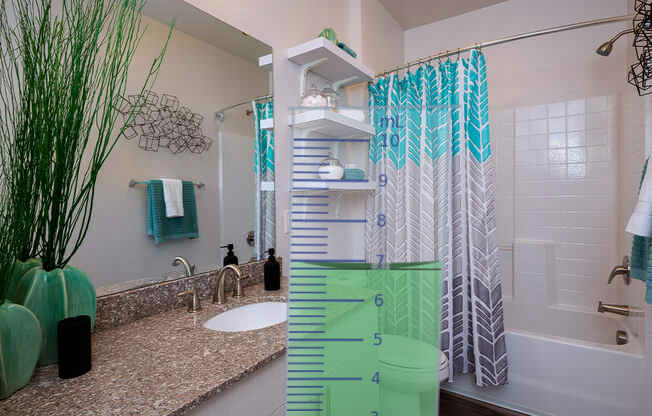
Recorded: 6.8 mL
